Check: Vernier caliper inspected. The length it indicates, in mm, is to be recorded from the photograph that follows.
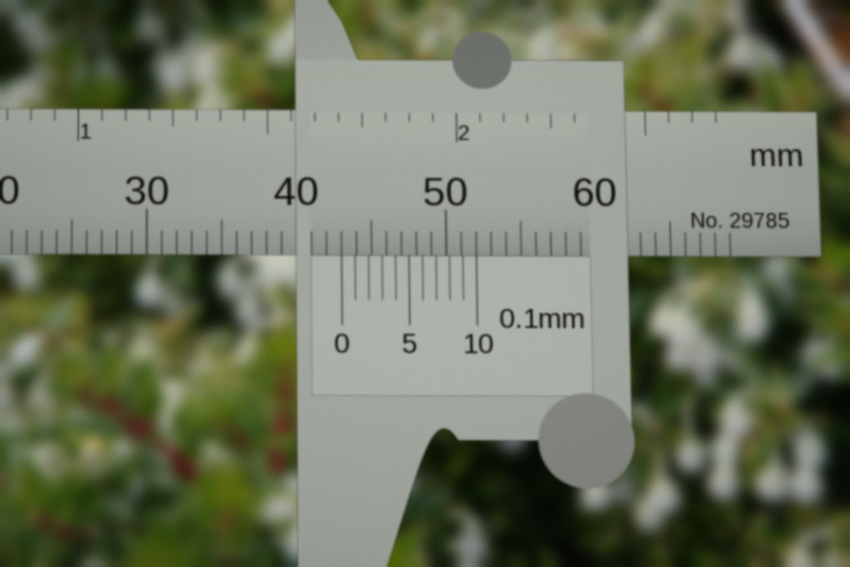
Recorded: 43.0 mm
